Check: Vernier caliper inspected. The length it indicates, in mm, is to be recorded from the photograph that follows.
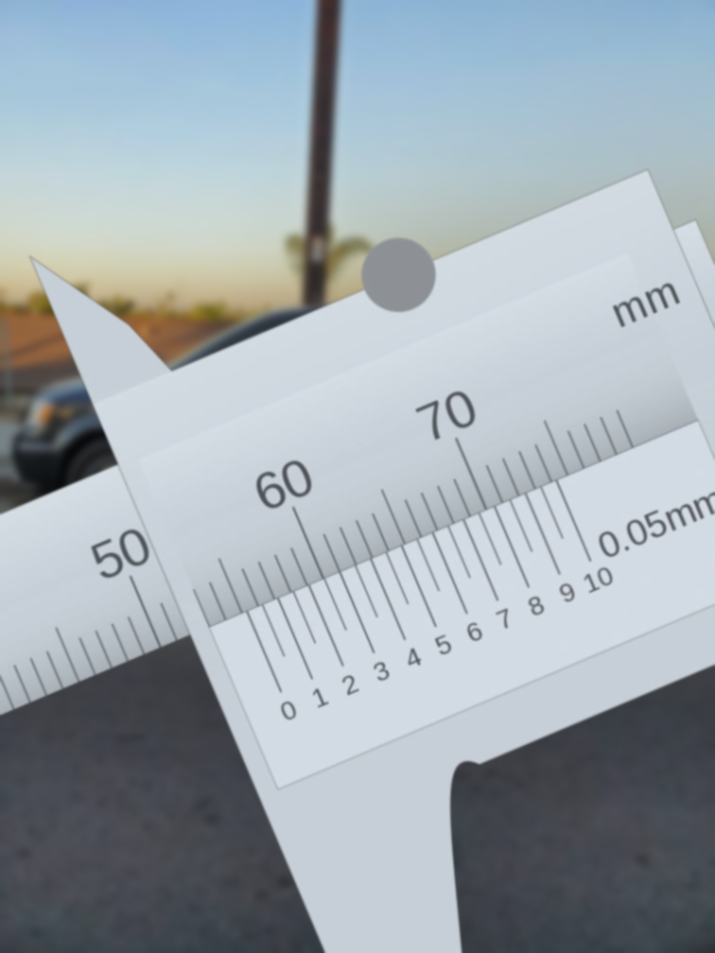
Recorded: 55.3 mm
